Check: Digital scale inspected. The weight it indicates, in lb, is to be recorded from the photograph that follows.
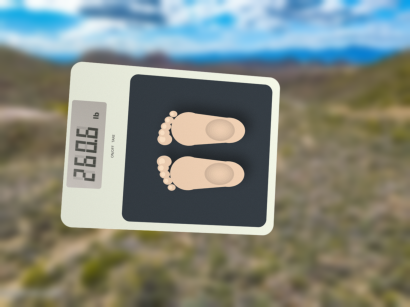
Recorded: 260.6 lb
